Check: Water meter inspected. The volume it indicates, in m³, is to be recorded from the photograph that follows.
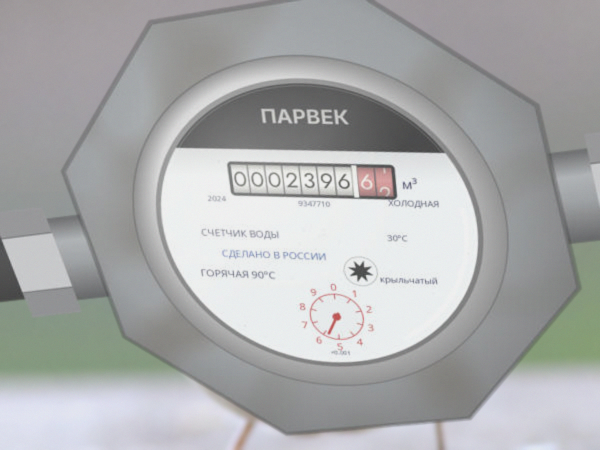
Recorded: 2396.615 m³
